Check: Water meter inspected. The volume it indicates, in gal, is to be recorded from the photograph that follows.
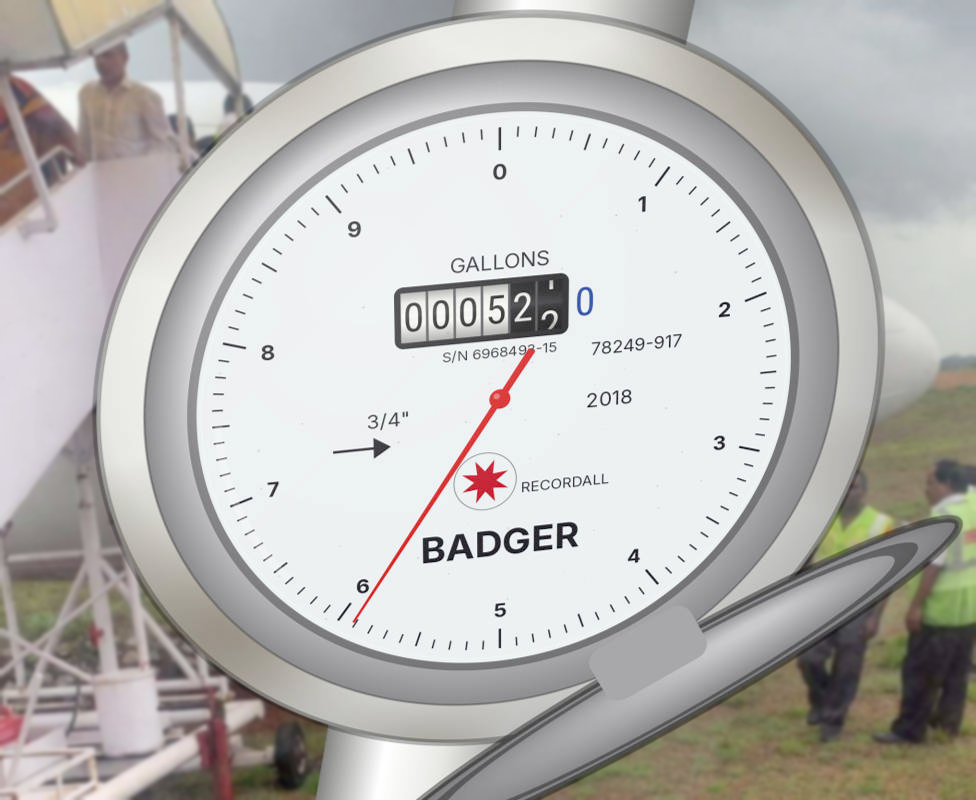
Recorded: 5215.9 gal
